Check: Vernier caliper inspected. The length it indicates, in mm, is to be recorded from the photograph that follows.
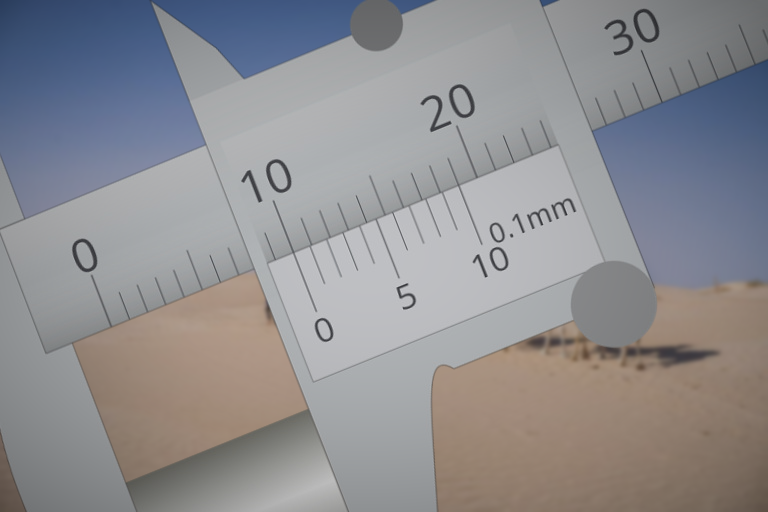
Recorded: 10.0 mm
